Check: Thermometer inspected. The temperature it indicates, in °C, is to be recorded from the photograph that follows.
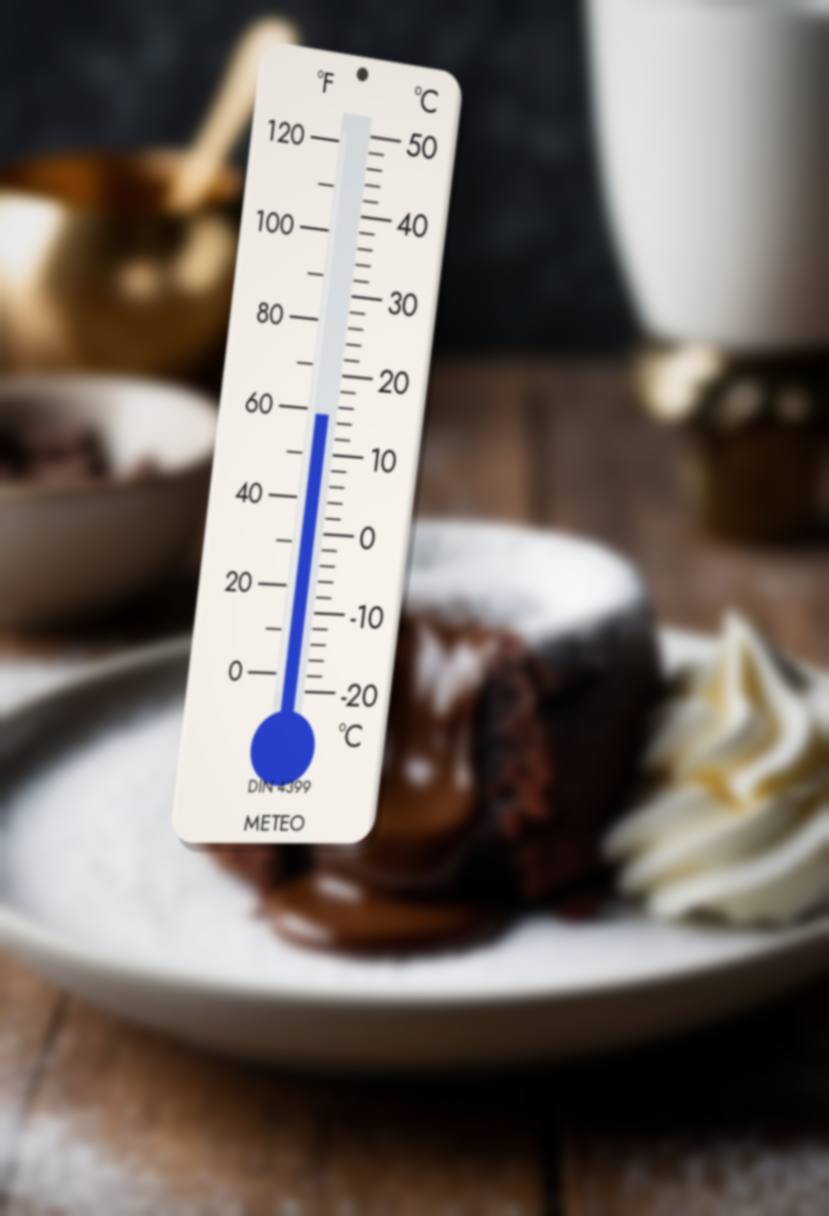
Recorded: 15 °C
